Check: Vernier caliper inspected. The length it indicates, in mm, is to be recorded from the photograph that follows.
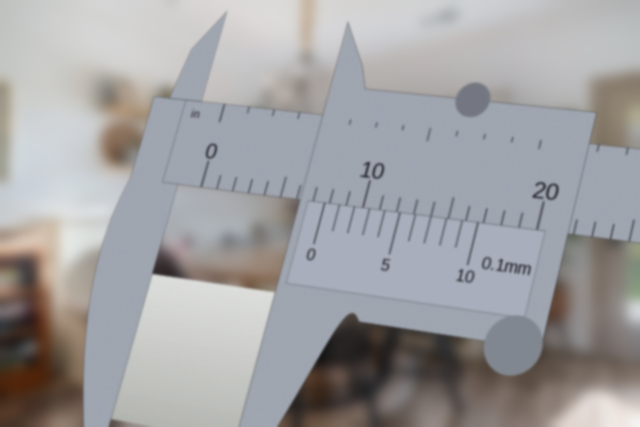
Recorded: 7.7 mm
